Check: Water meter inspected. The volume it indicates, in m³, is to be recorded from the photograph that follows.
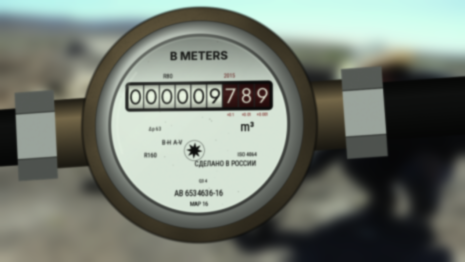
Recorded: 9.789 m³
